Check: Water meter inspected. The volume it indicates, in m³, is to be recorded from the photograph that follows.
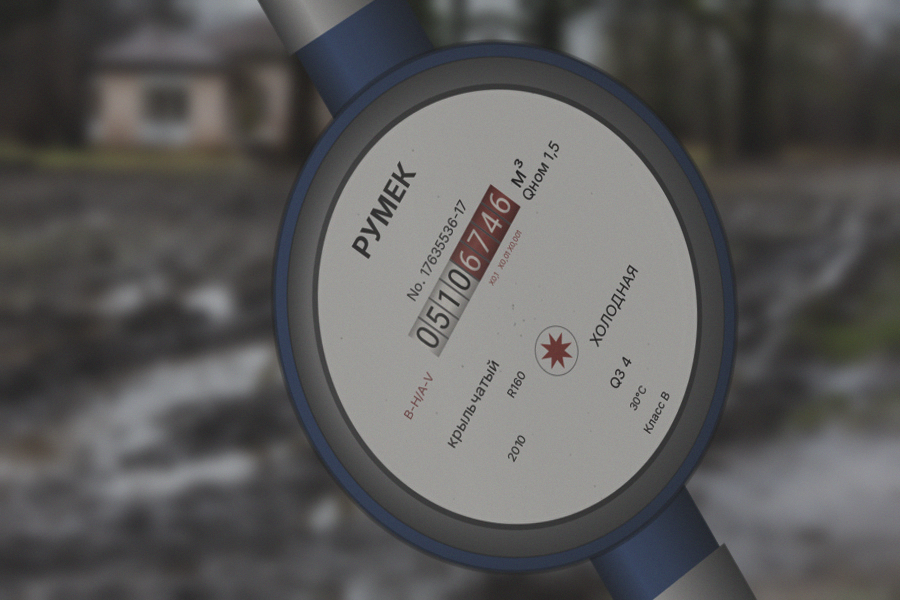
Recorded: 510.6746 m³
